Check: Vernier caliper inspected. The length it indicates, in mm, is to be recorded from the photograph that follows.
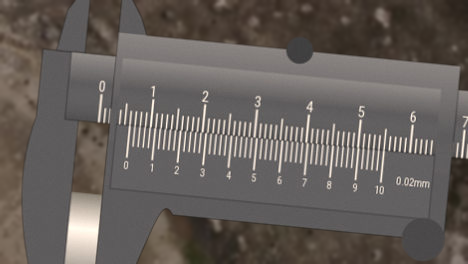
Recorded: 6.0 mm
